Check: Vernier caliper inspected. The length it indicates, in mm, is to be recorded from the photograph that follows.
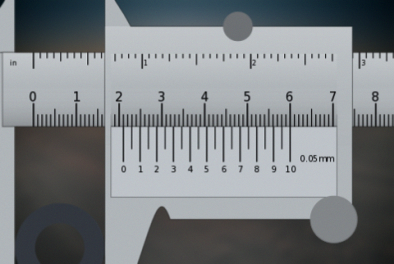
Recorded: 21.0 mm
